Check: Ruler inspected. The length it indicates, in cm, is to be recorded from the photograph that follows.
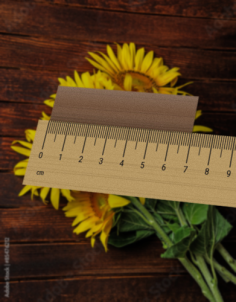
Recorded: 7 cm
